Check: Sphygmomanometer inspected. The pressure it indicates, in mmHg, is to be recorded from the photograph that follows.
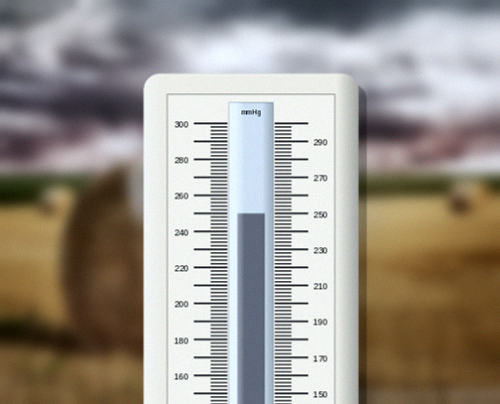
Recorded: 250 mmHg
